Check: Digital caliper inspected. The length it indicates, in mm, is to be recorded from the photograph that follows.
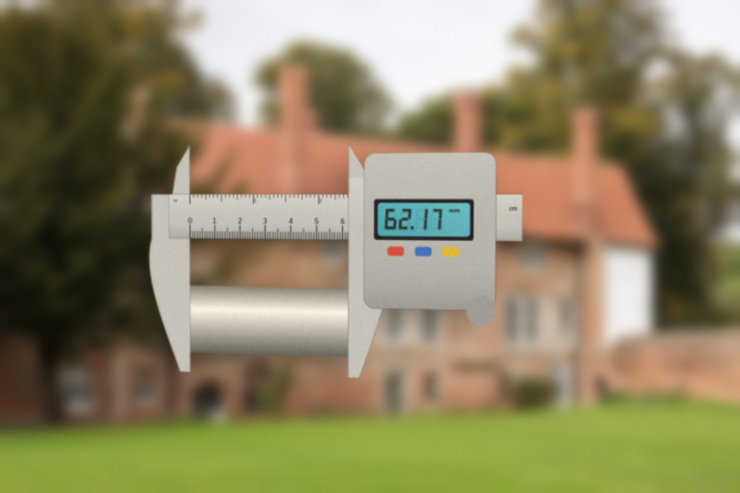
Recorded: 62.17 mm
